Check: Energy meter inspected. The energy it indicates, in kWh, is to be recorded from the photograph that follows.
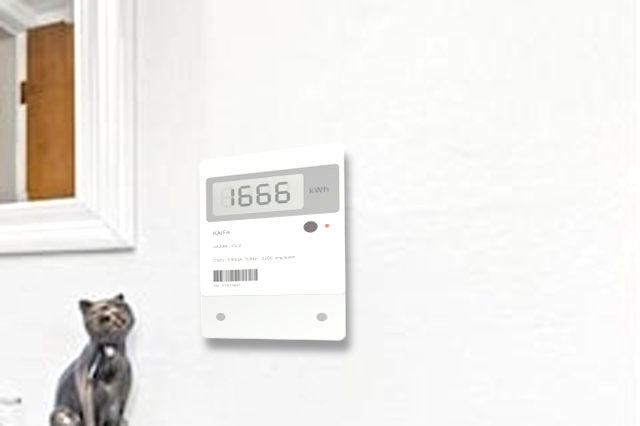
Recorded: 1666 kWh
